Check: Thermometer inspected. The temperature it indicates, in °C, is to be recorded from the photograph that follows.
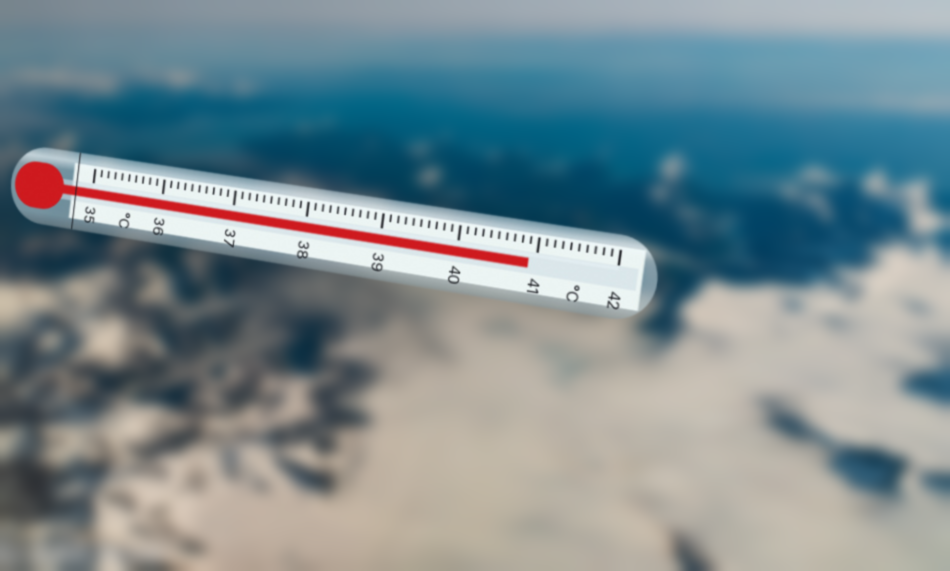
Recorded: 40.9 °C
